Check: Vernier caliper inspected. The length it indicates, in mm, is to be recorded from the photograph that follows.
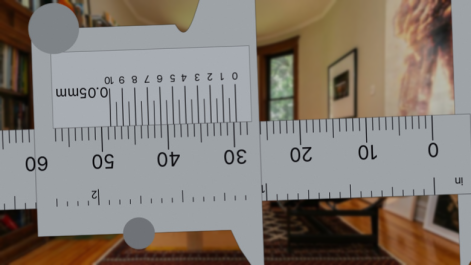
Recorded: 29.6 mm
